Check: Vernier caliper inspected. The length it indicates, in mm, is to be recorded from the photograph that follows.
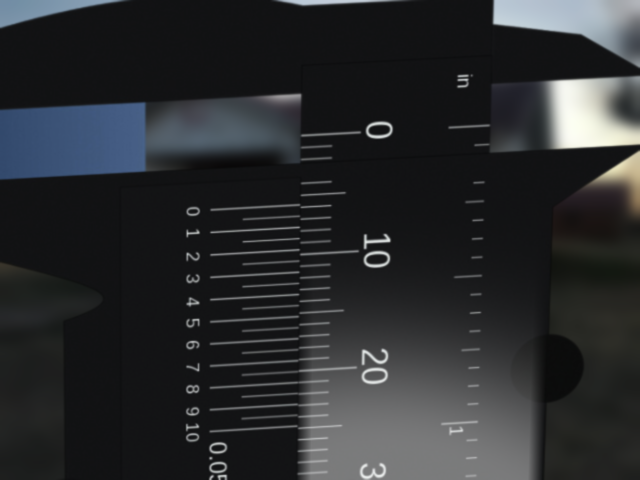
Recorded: 5.8 mm
